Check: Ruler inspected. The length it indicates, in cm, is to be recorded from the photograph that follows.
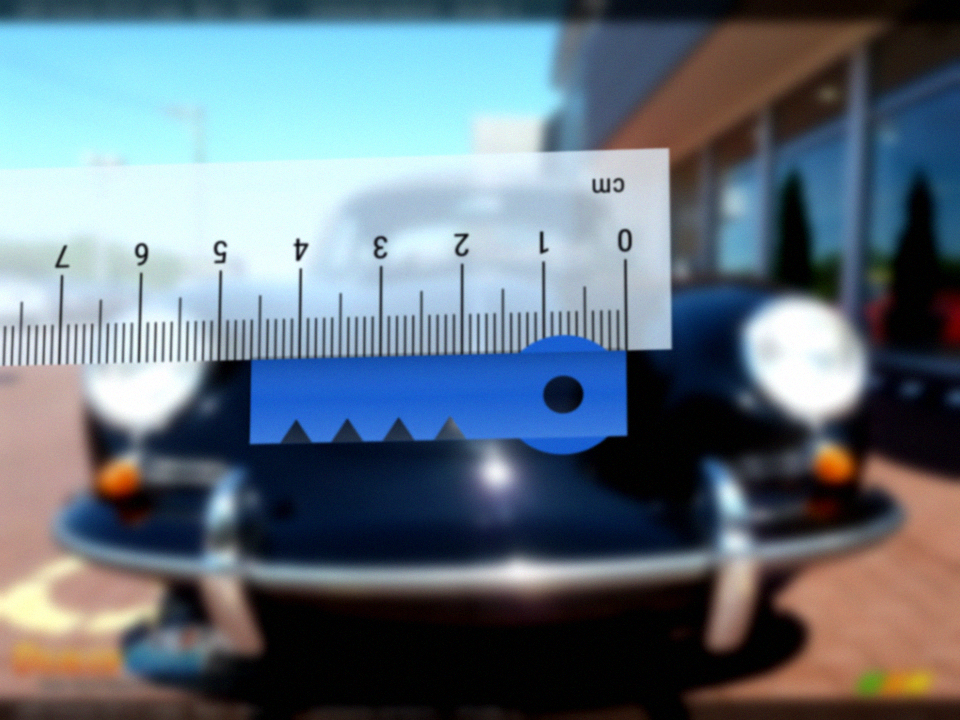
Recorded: 4.6 cm
